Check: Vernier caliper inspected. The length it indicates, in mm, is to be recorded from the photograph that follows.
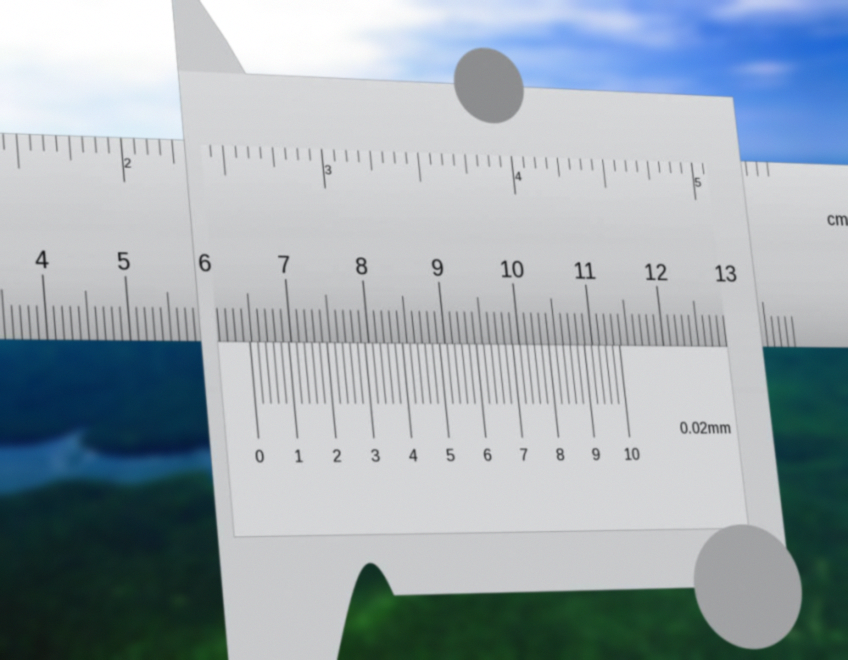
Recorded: 64.8 mm
